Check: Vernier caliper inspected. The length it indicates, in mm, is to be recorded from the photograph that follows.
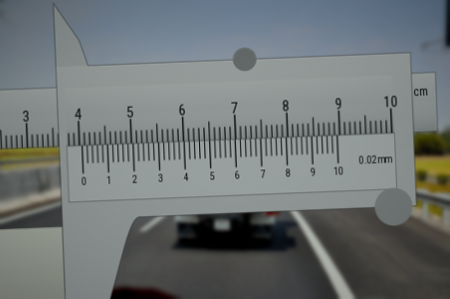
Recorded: 40.5 mm
